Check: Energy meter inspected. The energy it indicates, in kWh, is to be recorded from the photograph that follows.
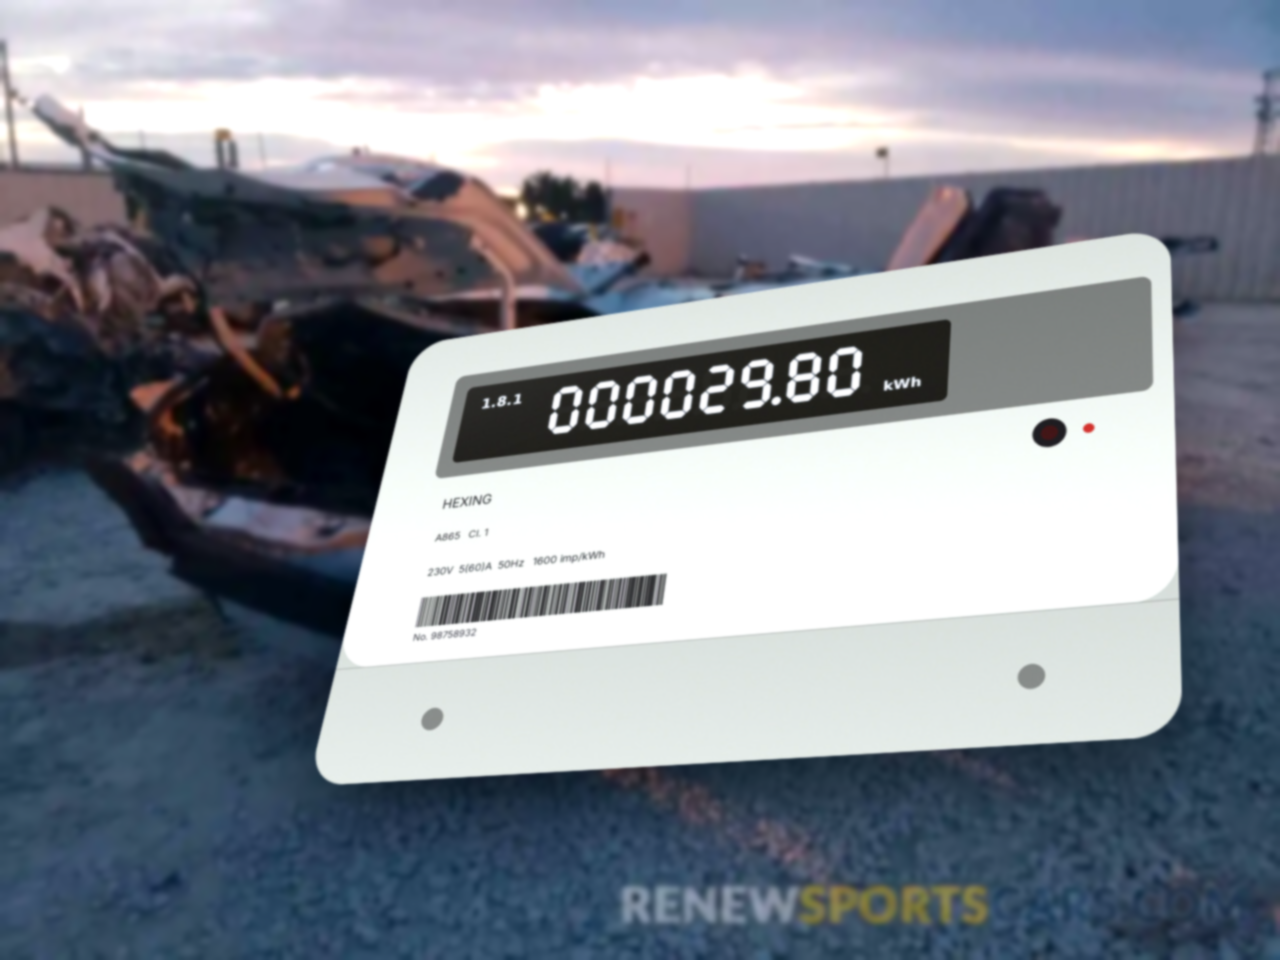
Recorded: 29.80 kWh
